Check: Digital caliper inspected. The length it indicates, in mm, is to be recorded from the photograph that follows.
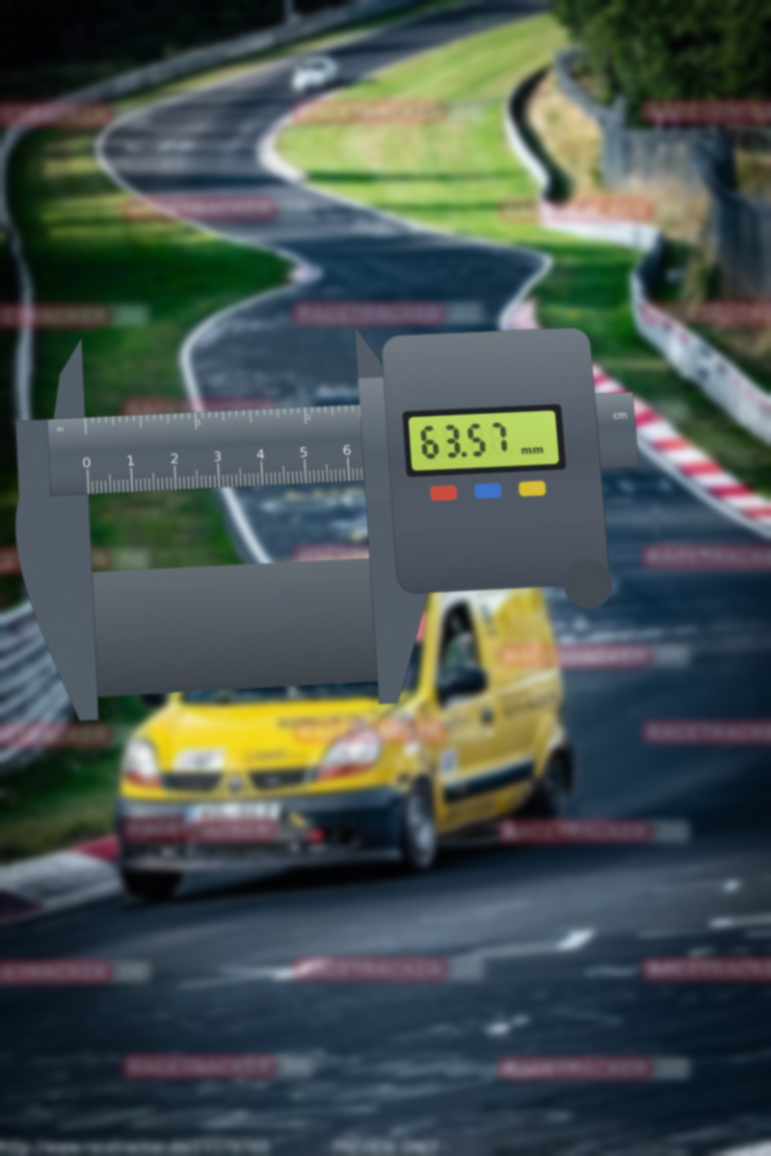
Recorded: 63.57 mm
